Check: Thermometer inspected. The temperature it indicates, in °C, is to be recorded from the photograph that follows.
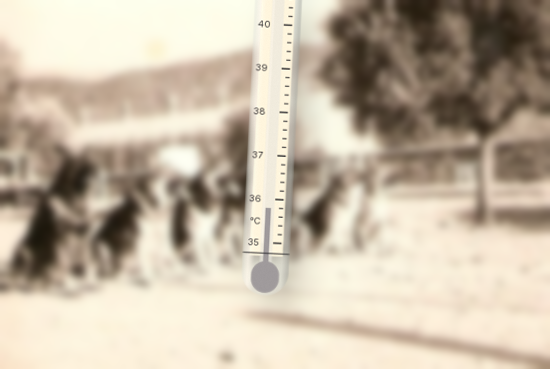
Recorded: 35.8 °C
